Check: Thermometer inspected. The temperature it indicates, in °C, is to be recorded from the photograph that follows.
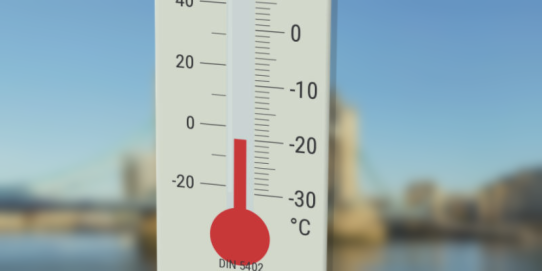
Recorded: -20 °C
